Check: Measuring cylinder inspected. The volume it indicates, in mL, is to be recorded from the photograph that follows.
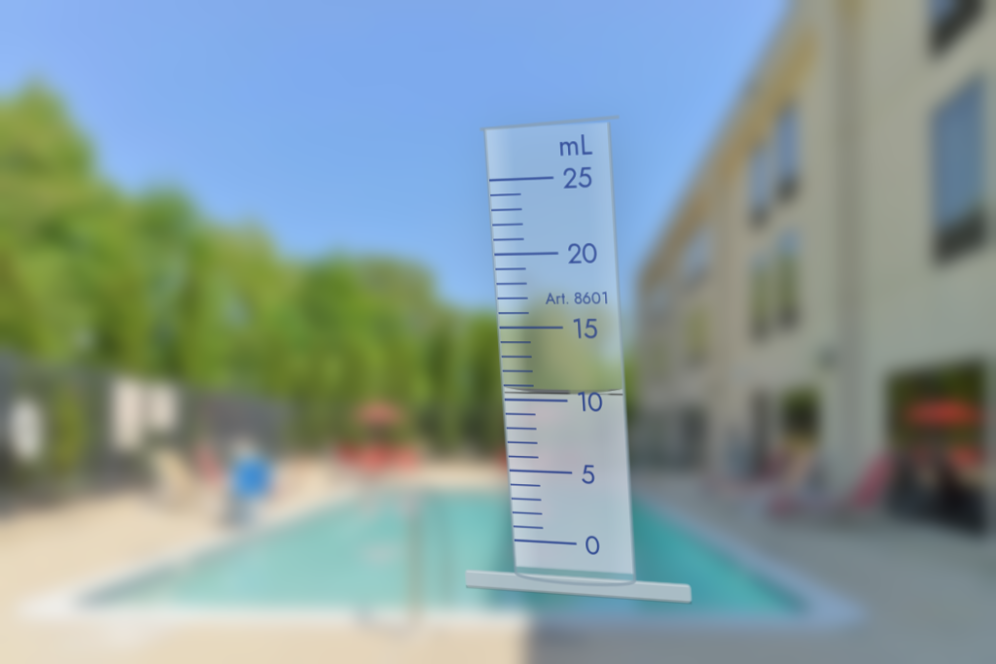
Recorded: 10.5 mL
